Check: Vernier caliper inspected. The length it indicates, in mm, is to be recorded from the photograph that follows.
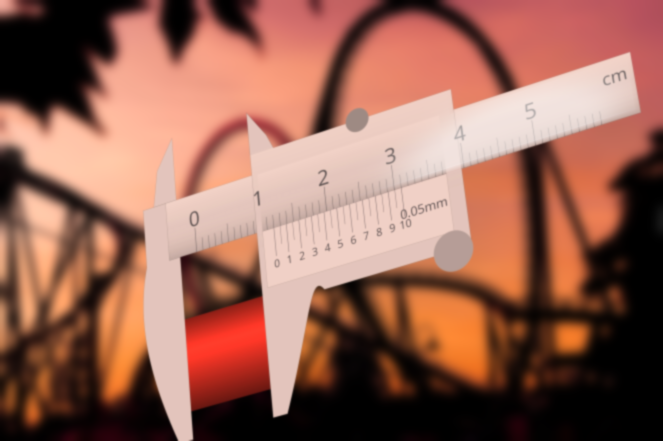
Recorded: 12.0 mm
